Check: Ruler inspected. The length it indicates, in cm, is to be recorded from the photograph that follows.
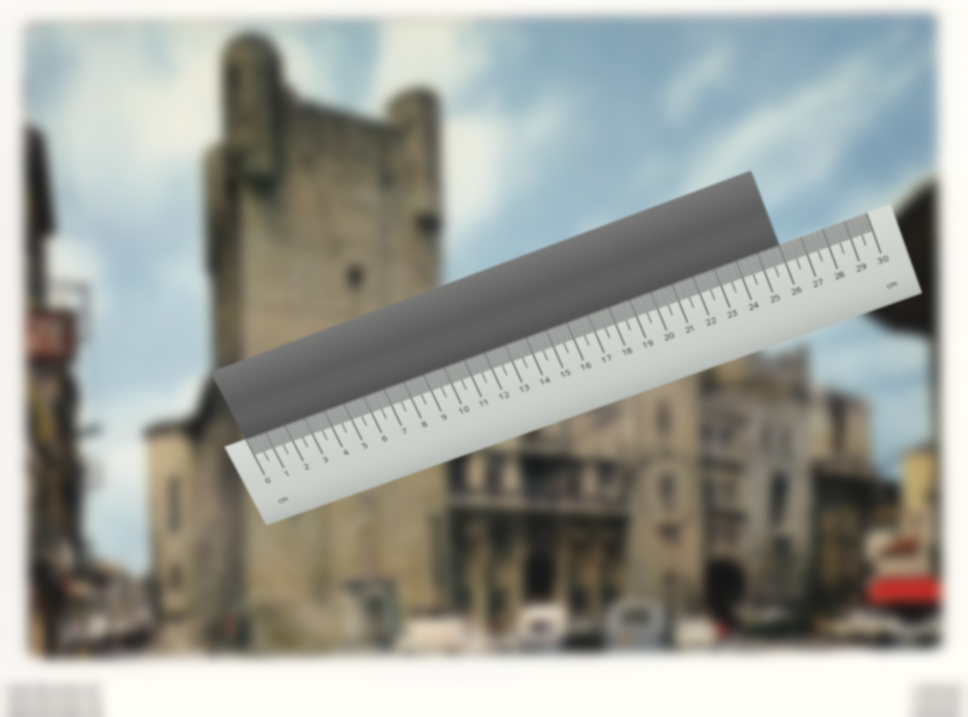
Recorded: 26 cm
